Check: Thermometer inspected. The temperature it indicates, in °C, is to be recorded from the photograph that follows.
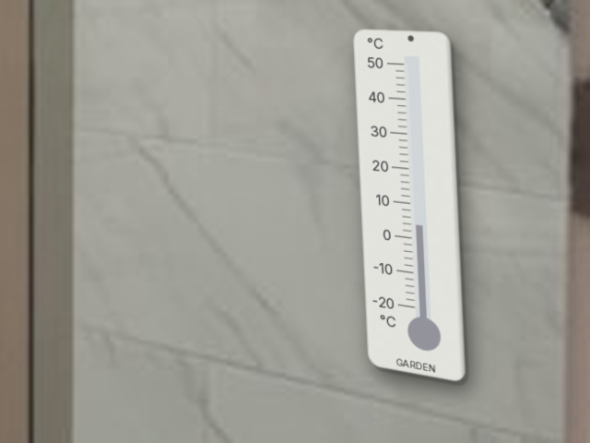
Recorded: 4 °C
